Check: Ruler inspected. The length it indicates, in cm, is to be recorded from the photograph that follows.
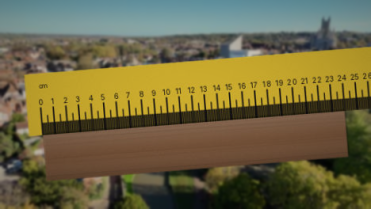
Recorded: 24 cm
